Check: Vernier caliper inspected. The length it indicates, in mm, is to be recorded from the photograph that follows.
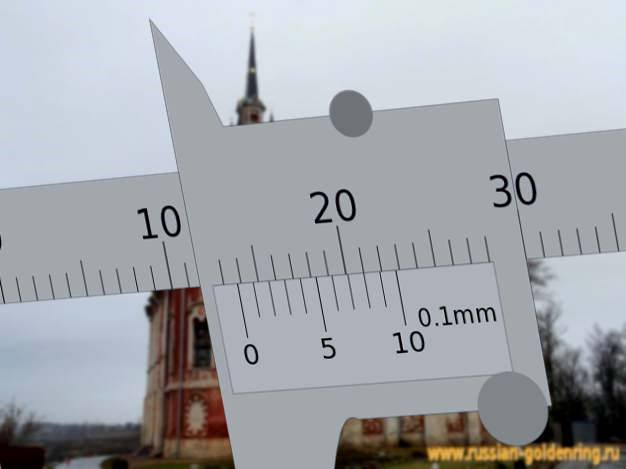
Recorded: 13.8 mm
